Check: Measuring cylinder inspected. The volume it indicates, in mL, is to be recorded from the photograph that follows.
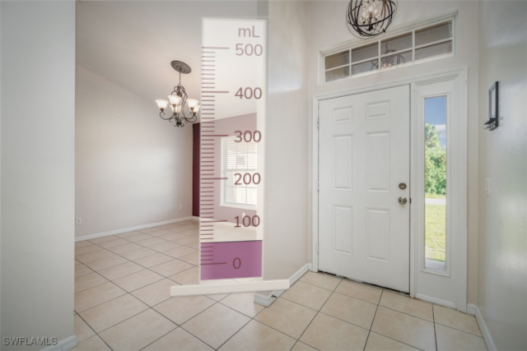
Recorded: 50 mL
